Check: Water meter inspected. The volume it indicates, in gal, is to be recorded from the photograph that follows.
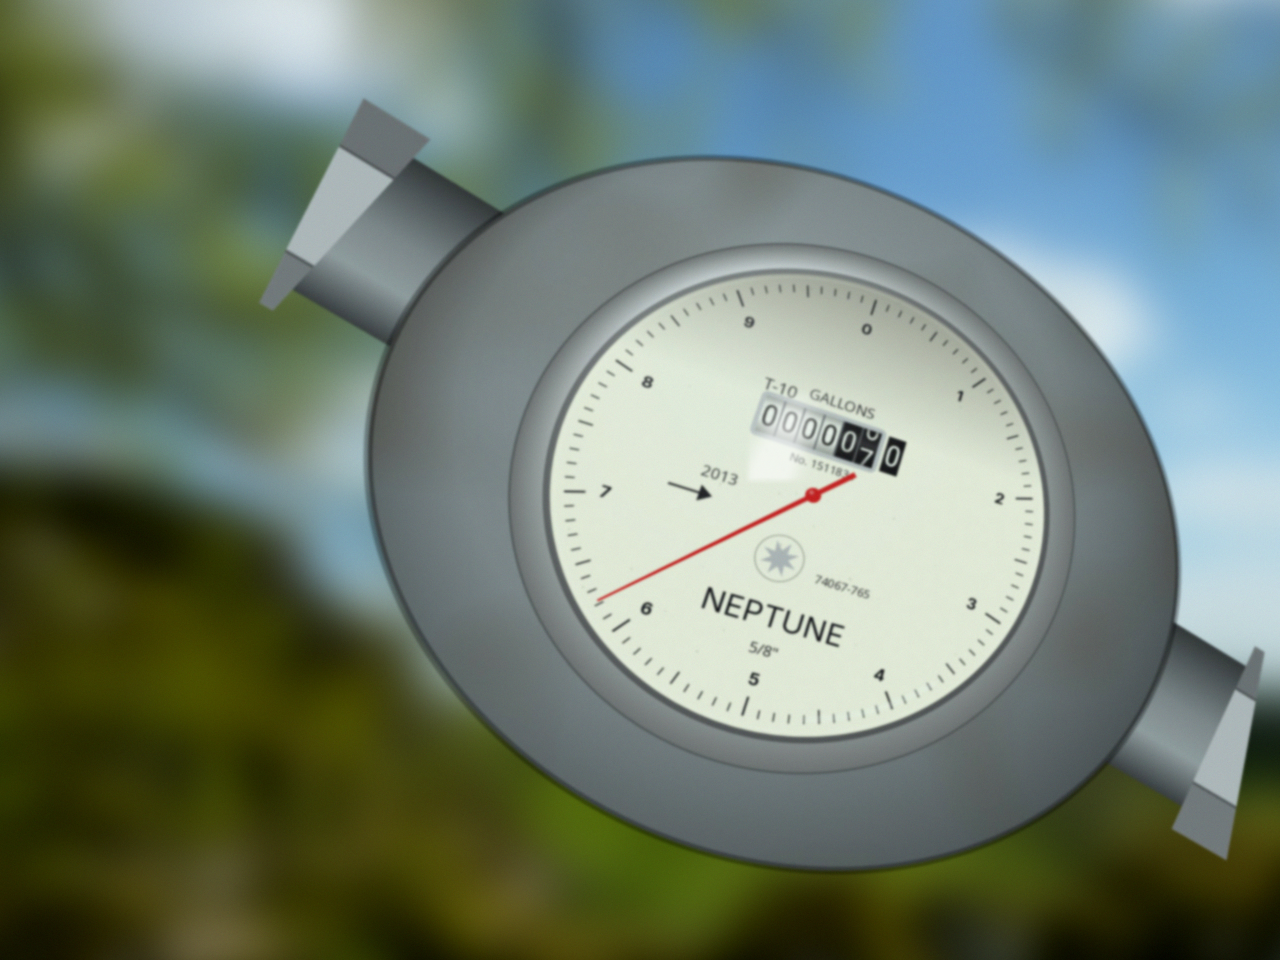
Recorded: 66.2 gal
